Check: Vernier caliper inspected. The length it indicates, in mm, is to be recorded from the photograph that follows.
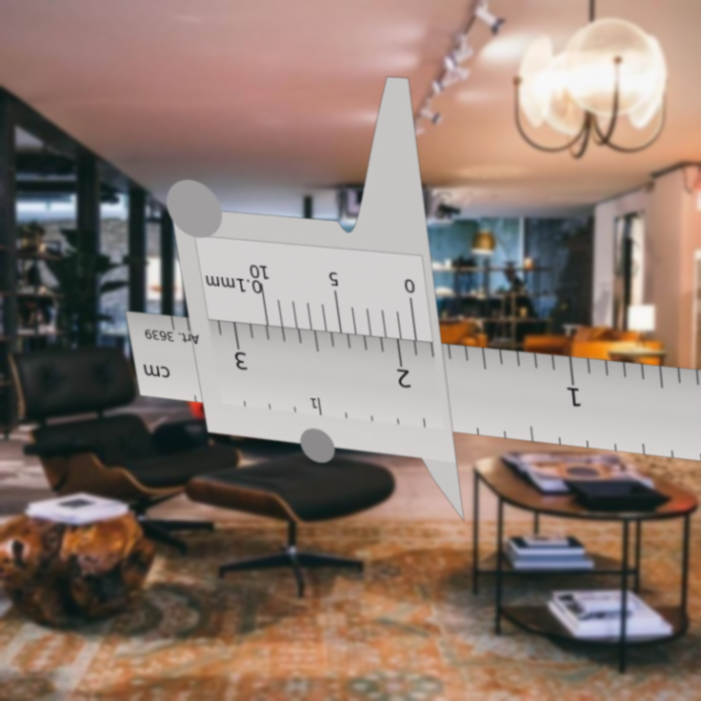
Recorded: 18.9 mm
